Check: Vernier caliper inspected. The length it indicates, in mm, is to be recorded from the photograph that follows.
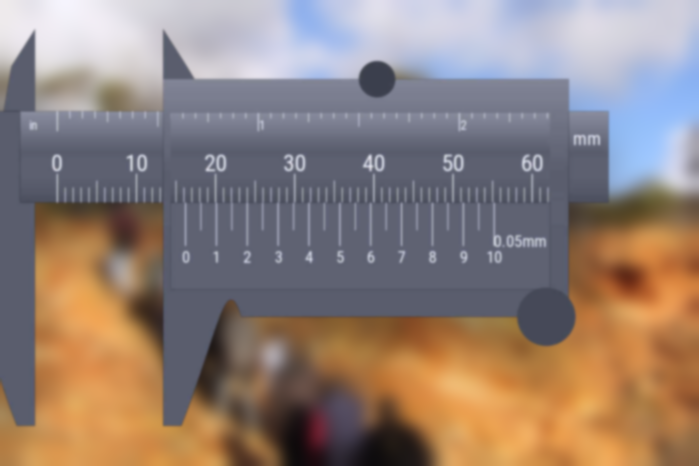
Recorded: 16.2 mm
